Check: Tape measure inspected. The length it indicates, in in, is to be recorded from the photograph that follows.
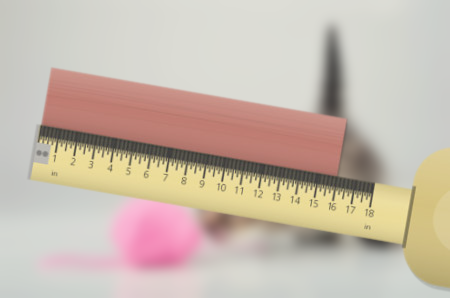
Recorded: 16 in
